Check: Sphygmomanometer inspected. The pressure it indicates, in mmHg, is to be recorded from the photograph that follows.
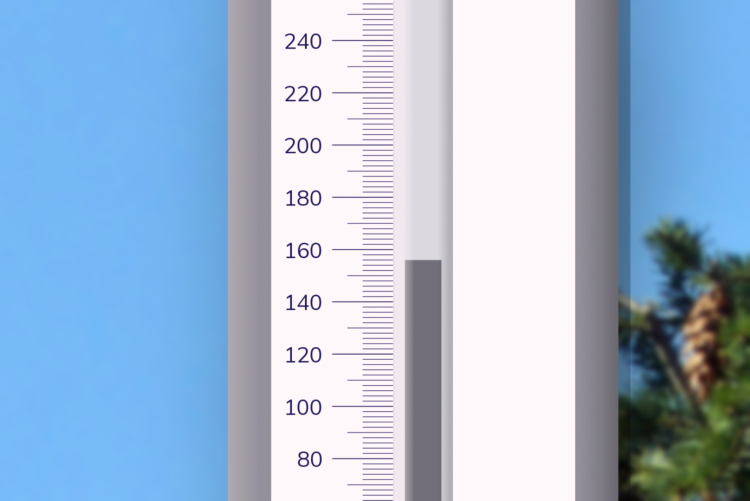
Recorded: 156 mmHg
